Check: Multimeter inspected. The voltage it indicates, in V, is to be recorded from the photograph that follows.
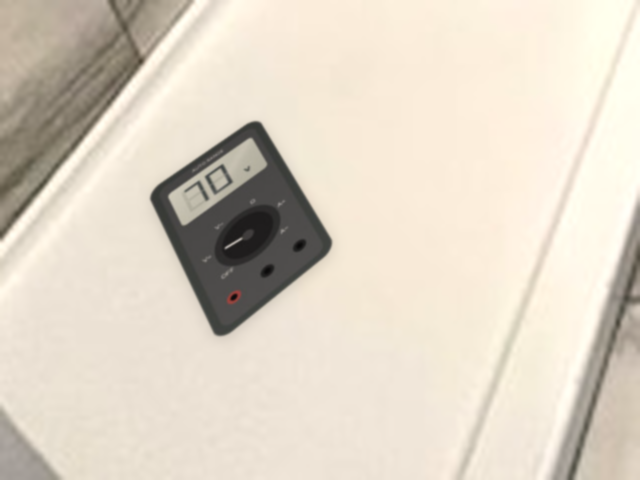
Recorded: 70 V
